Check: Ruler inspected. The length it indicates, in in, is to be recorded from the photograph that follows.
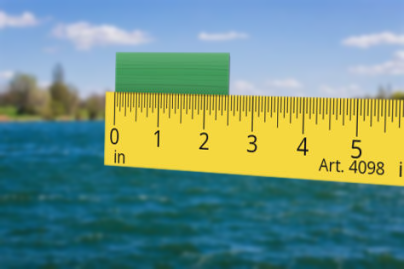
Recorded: 2.5 in
